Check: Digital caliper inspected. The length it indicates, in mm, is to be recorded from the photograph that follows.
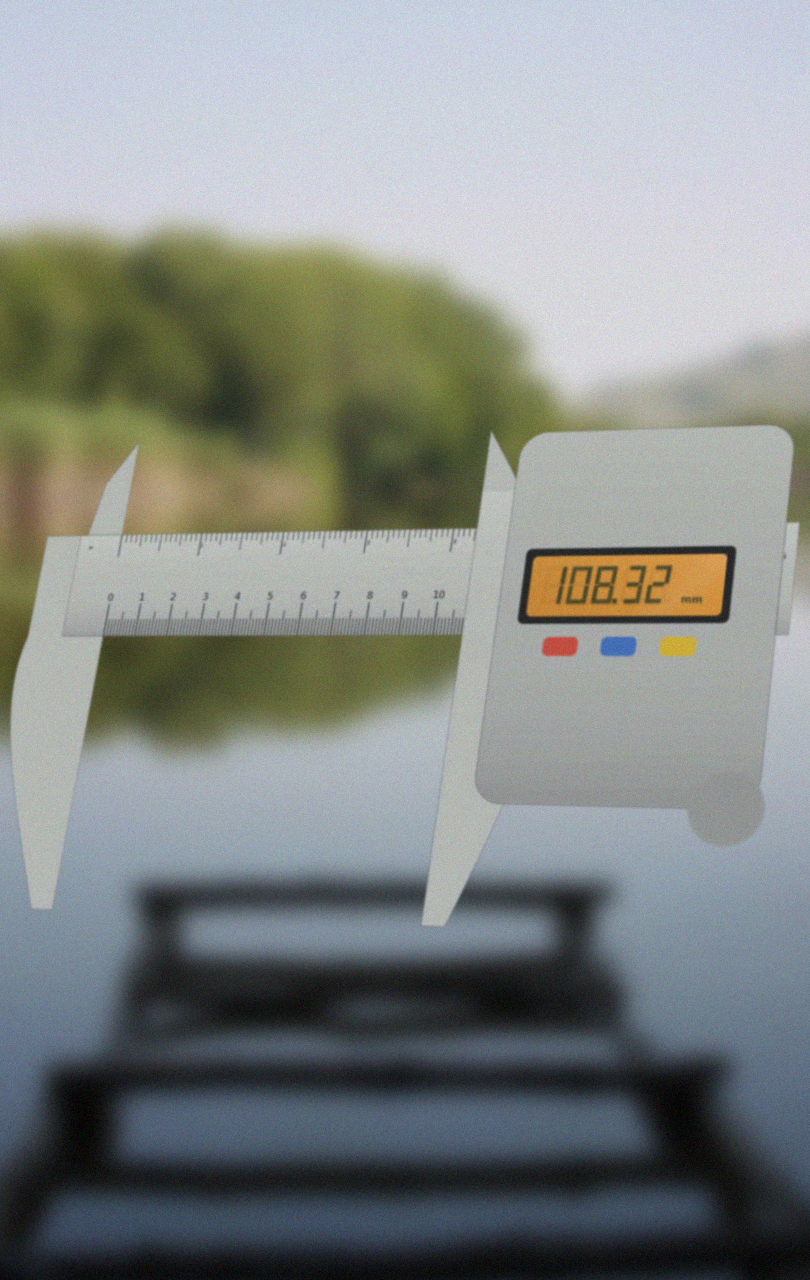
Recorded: 108.32 mm
